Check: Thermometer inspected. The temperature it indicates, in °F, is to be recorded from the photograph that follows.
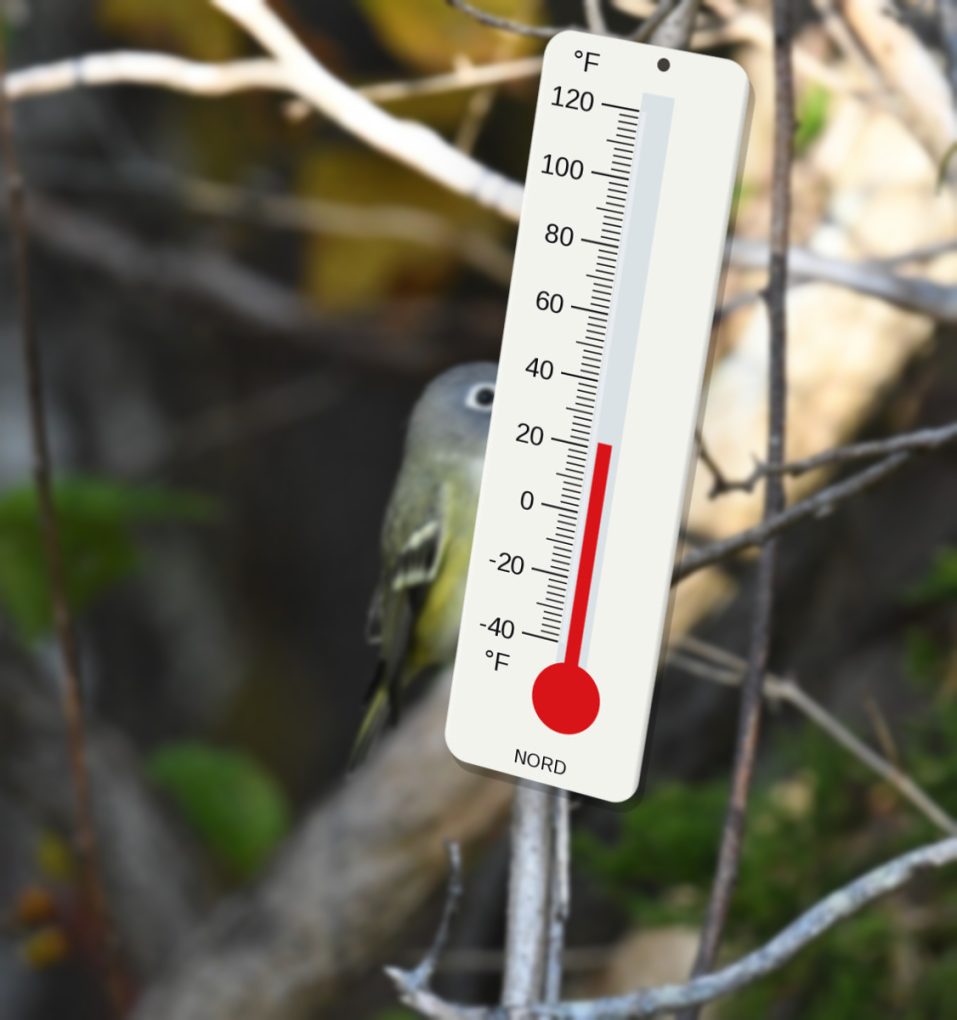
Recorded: 22 °F
